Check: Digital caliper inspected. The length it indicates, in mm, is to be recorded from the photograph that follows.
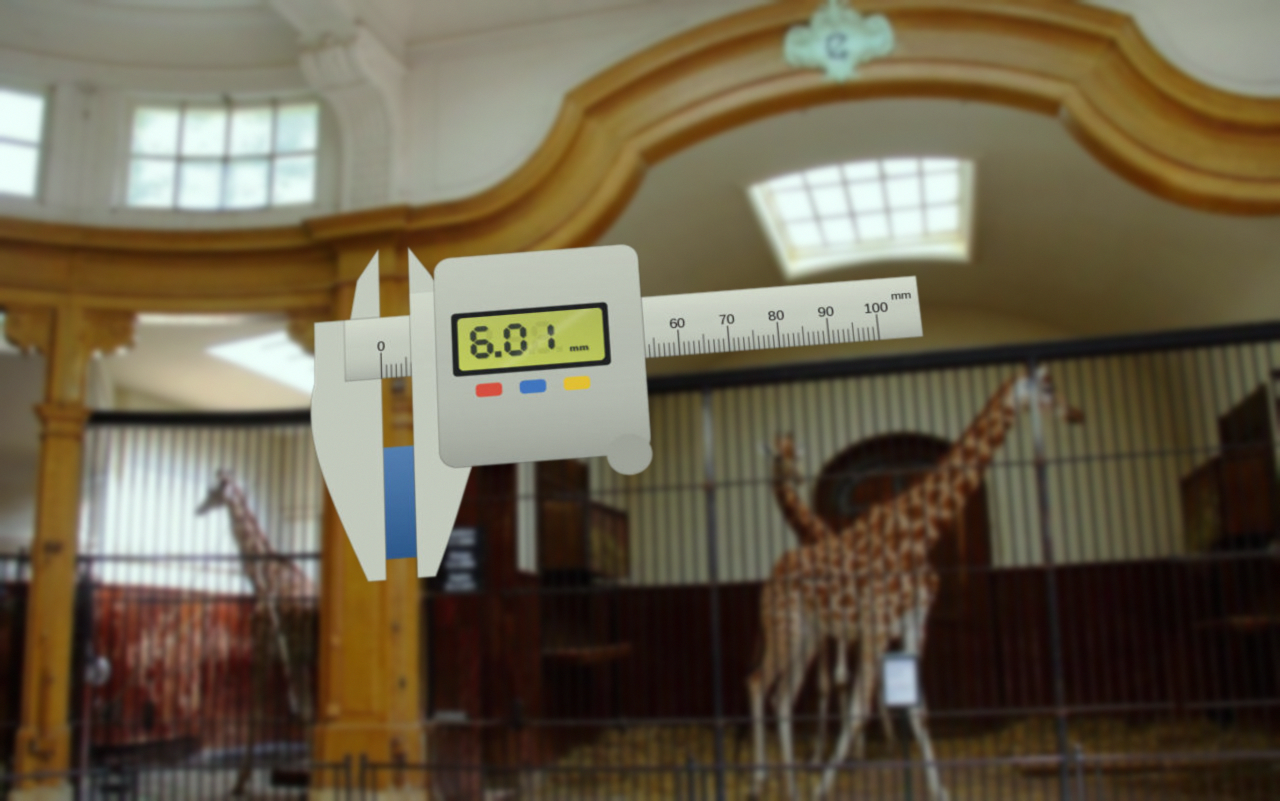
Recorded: 6.01 mm
